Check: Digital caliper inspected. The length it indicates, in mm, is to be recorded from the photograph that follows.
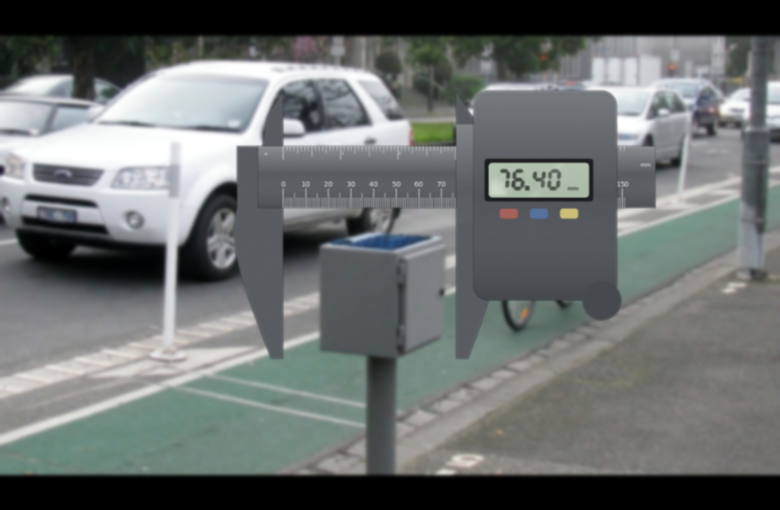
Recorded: 76.40 mm
